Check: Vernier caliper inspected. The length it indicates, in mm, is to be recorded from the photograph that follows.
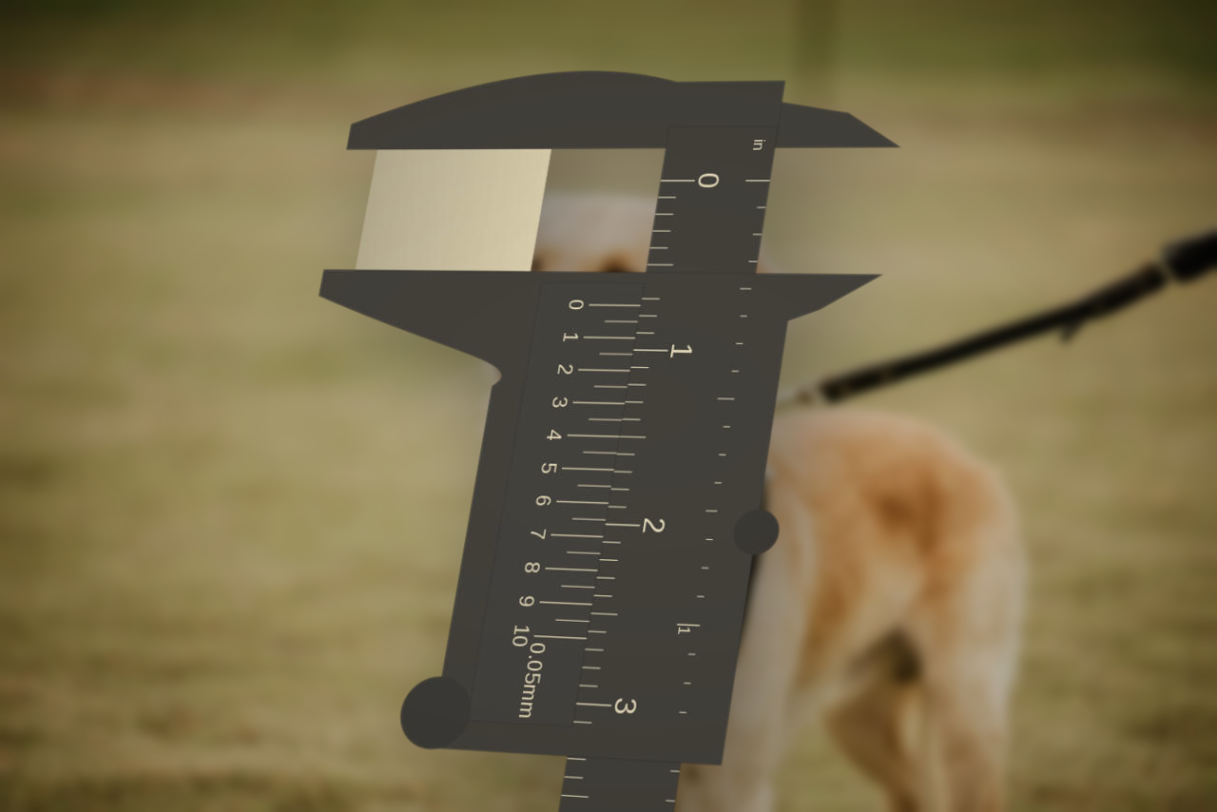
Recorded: 7.4 mm
